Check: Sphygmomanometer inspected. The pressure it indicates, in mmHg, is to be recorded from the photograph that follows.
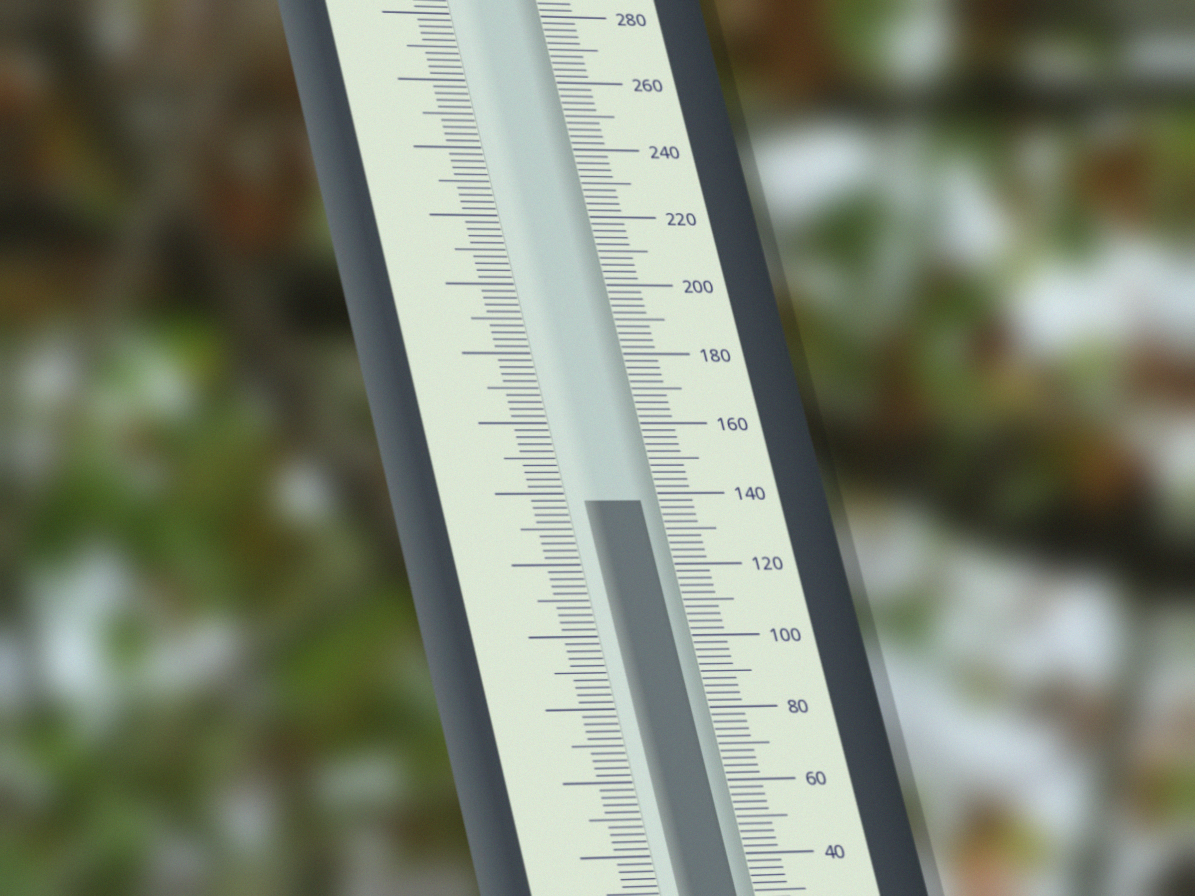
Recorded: 138 mmHg
